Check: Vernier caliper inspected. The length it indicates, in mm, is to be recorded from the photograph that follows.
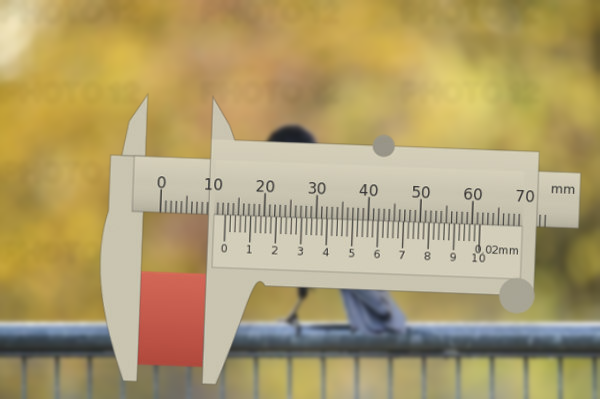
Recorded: 12.5 mm
